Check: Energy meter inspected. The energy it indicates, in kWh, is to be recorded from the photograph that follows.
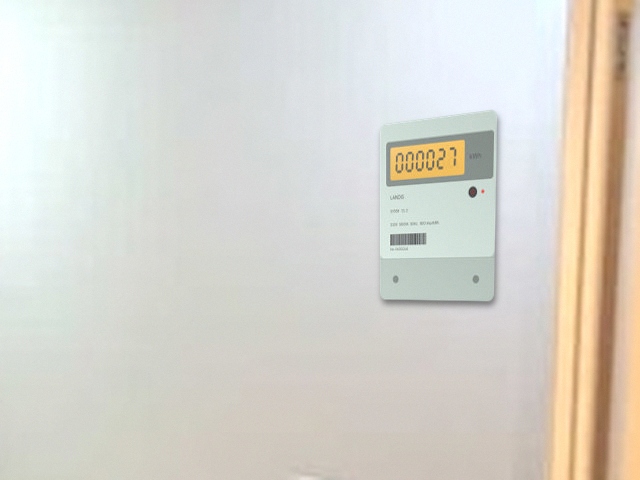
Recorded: 27 kWh
